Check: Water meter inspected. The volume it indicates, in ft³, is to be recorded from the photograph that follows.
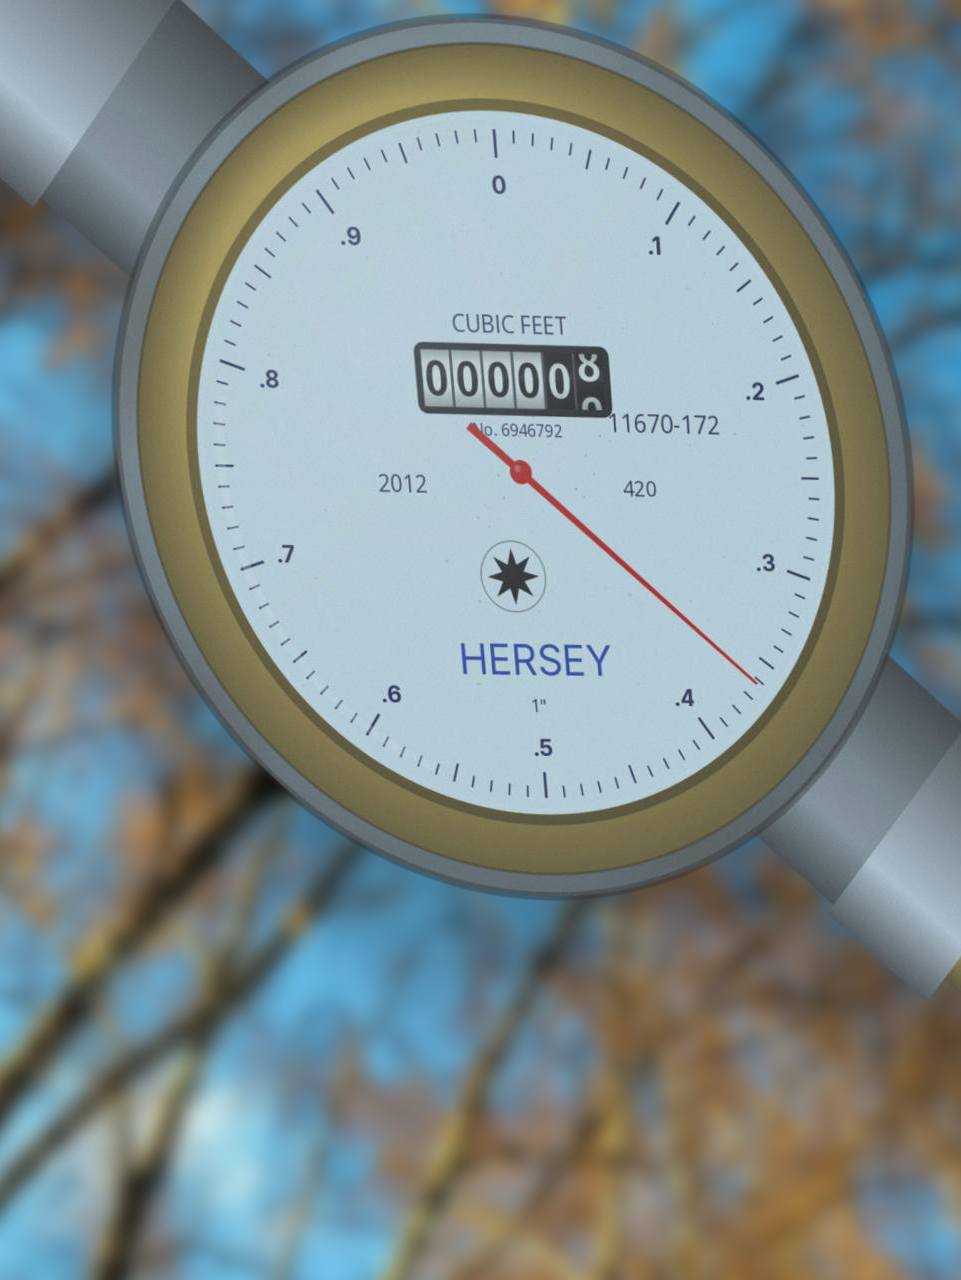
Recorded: 8.36 ft³
